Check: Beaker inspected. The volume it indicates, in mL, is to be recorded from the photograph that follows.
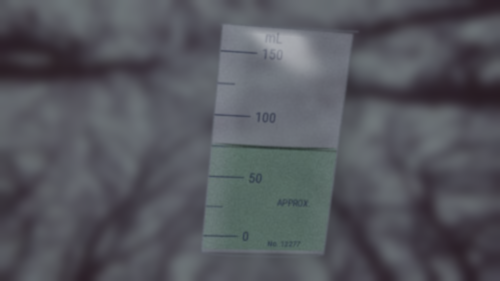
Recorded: 75 mL
